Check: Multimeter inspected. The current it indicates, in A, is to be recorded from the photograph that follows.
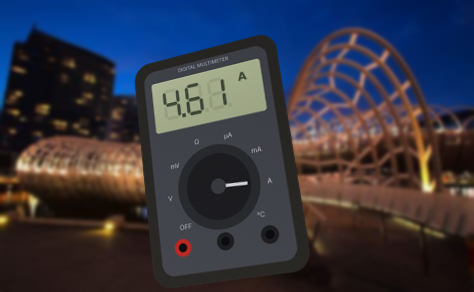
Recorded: 4.61 A
